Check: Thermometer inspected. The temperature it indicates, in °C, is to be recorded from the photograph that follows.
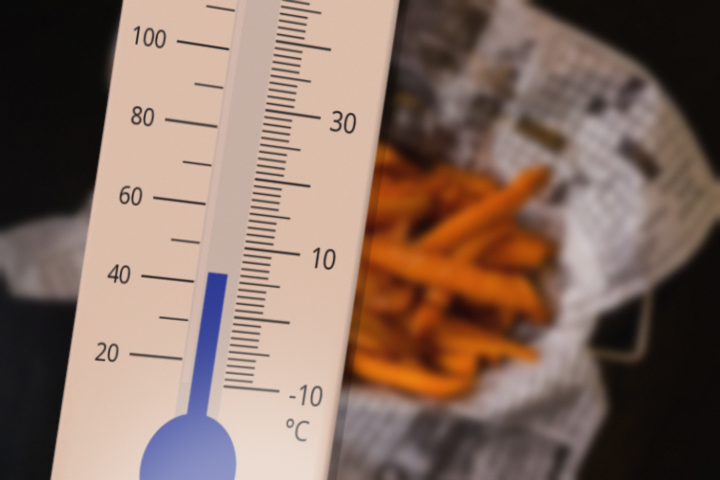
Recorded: 6 °C
